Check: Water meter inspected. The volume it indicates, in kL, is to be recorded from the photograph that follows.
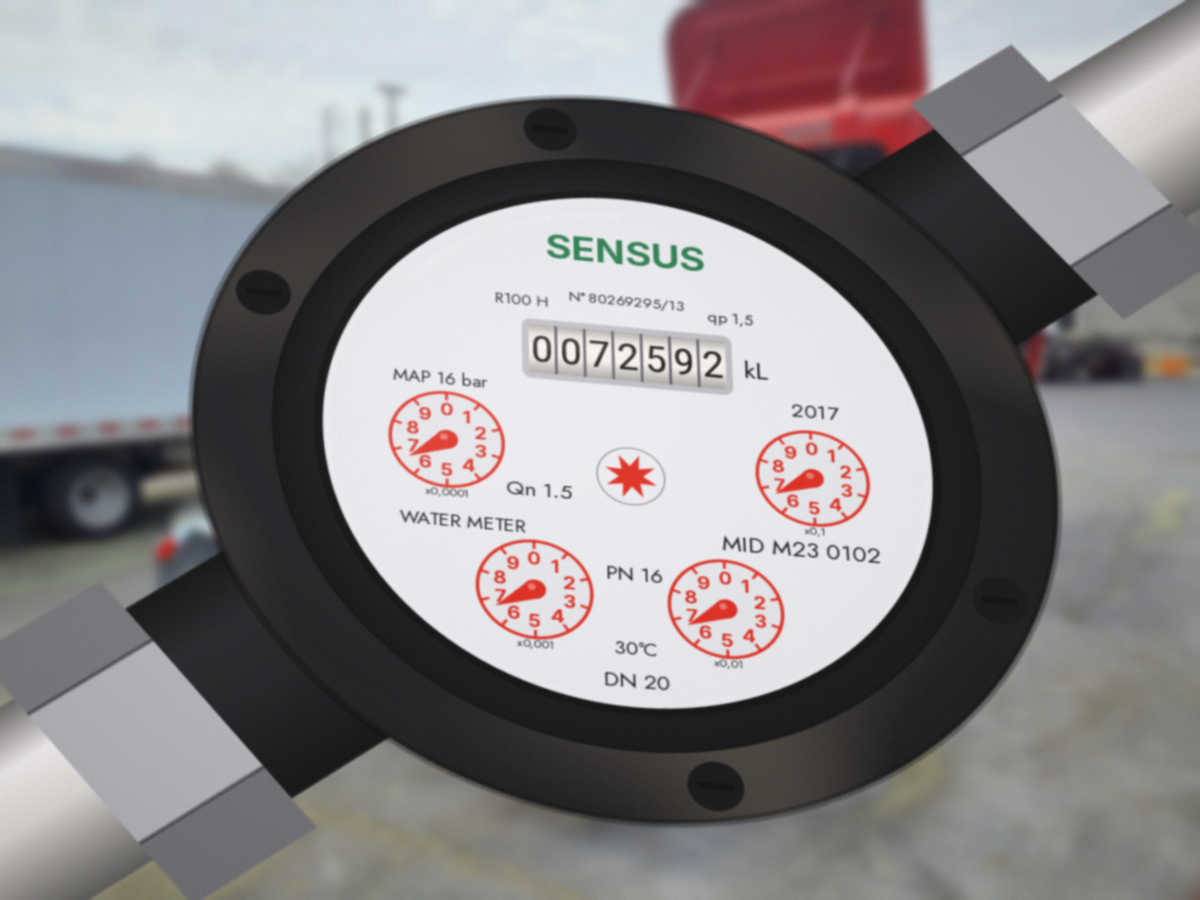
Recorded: 72592.6666 kL
